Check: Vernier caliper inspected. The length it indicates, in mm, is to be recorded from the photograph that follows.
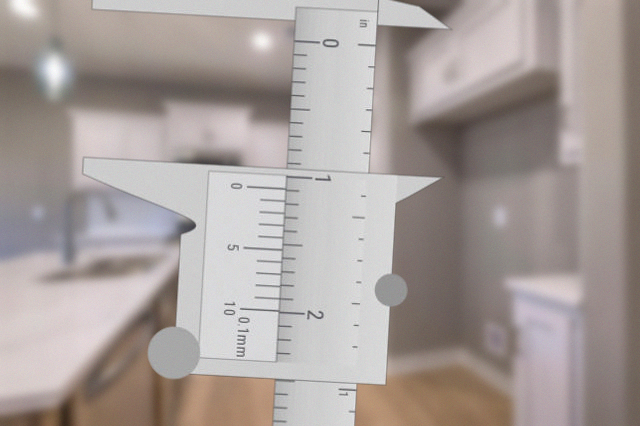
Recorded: 10.9 mm
